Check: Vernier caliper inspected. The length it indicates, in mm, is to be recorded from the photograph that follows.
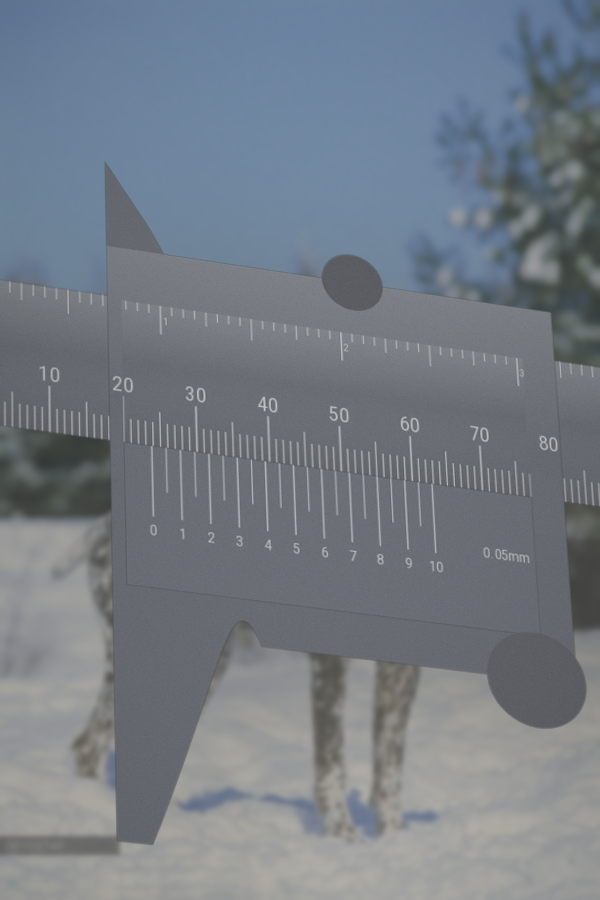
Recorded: 23.8 mm
